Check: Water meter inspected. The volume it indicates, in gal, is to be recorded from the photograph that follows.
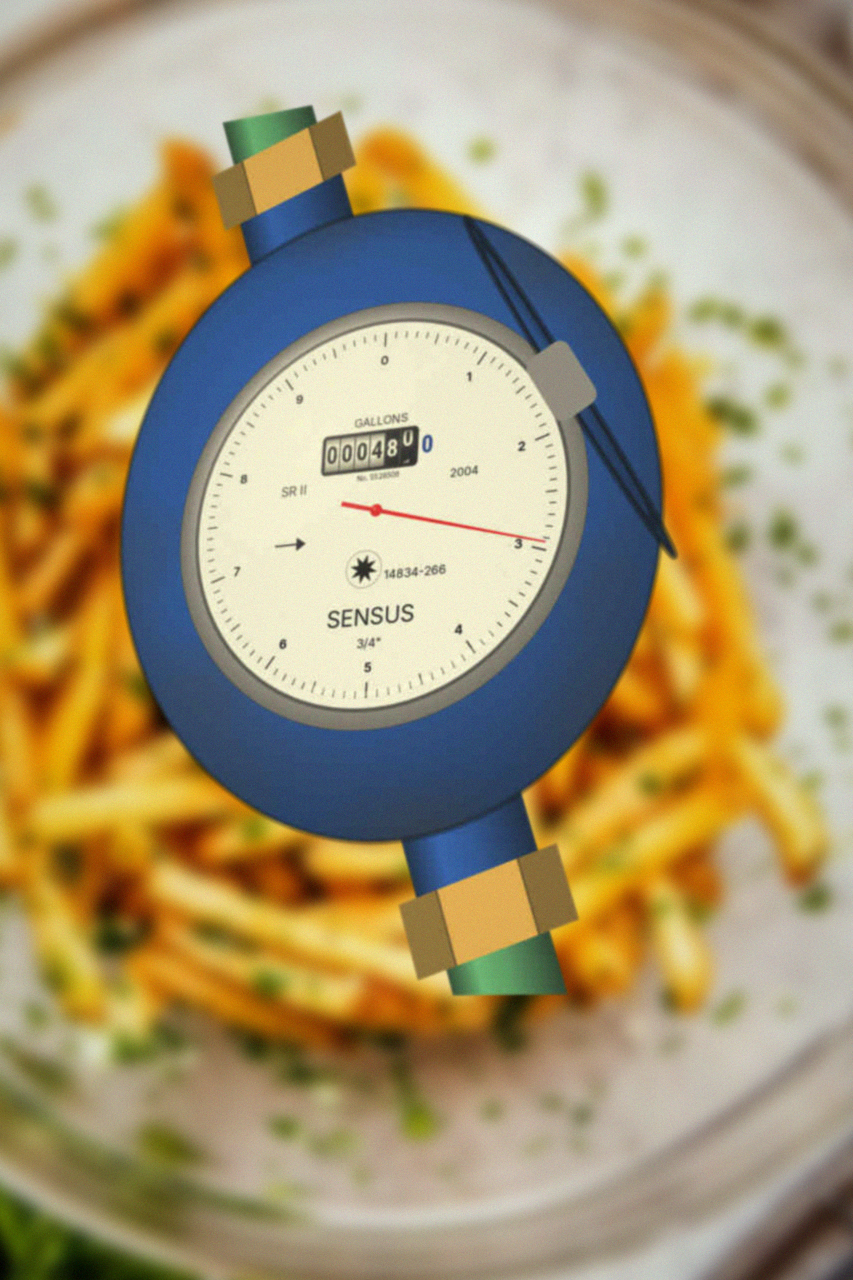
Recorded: 4802.9 gal
